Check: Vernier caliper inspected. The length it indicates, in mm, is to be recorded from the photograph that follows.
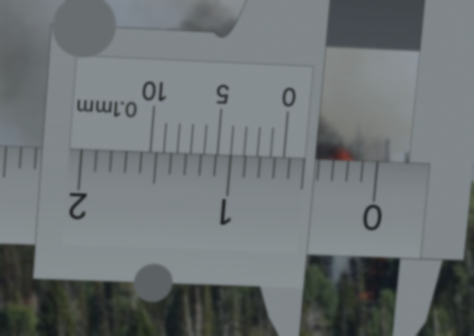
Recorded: 6.4 mm
